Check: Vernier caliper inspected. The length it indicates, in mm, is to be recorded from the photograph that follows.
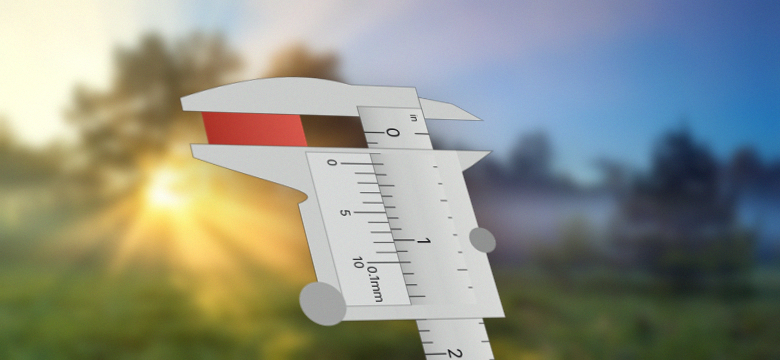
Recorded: 3.0 mm
